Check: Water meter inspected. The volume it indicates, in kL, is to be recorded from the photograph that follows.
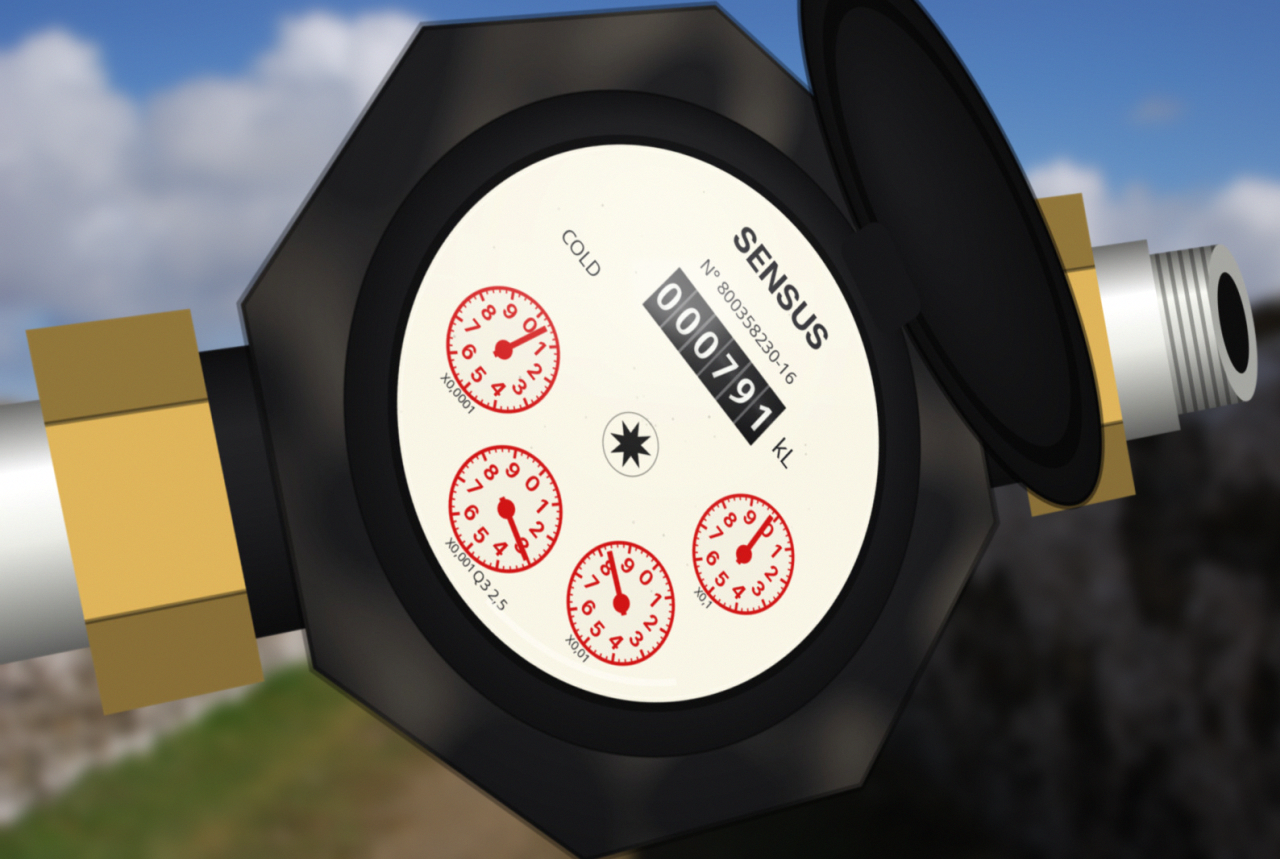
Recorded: 790.9830 kL
